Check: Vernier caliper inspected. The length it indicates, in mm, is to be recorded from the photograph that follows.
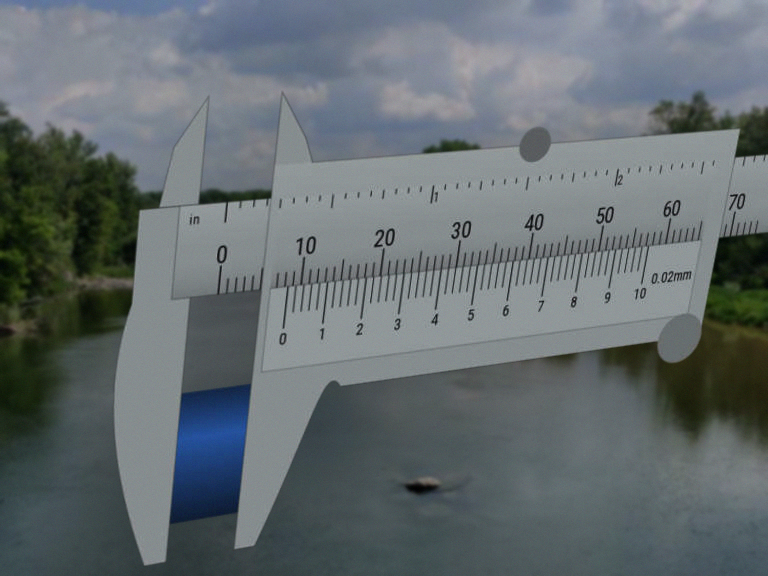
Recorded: 8.4 mm
